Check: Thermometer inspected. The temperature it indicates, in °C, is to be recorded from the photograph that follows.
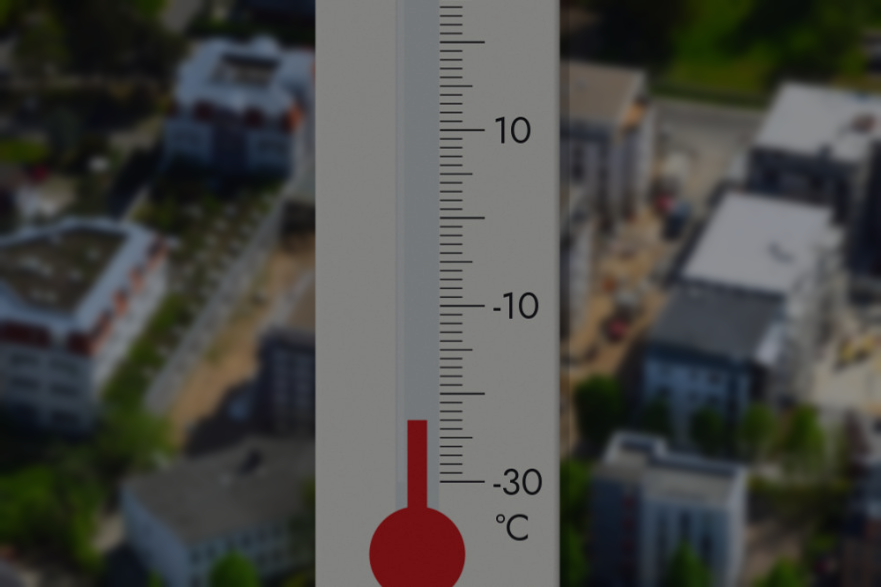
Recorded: -23 °C
